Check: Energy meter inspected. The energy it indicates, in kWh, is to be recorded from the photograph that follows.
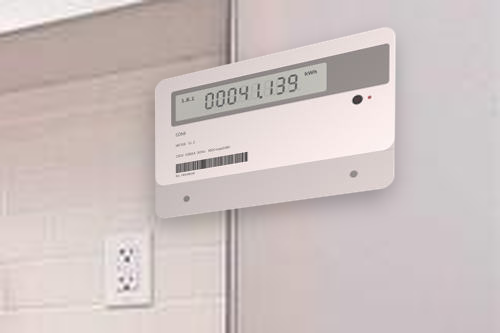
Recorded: 41.139 kWh
